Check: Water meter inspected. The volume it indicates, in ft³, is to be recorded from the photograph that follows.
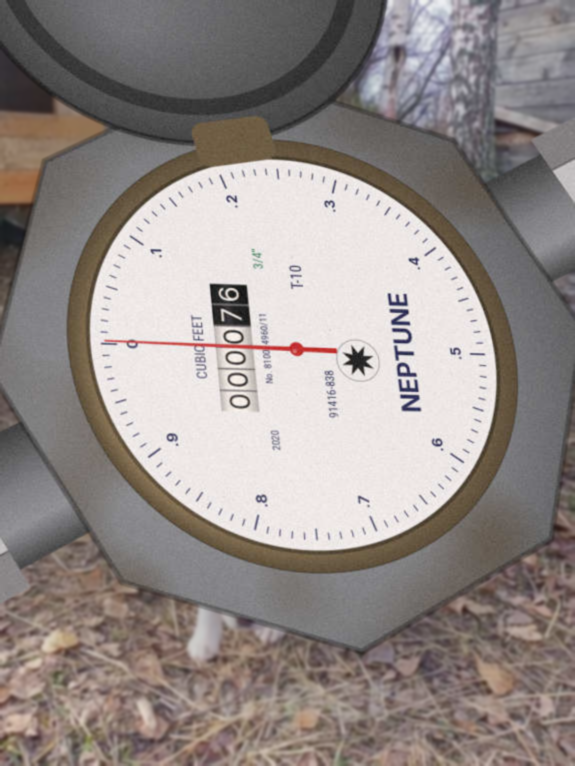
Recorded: 76.00 ft³
